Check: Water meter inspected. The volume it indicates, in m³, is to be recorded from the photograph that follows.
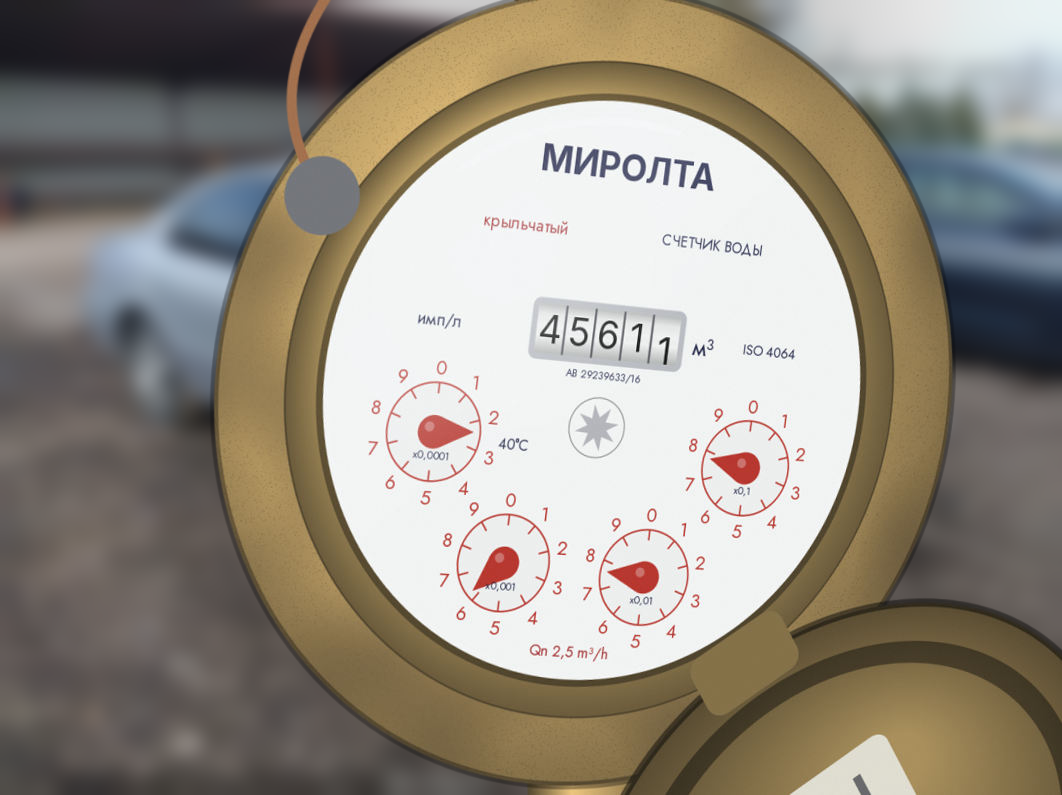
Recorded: 45610.7762 m³
